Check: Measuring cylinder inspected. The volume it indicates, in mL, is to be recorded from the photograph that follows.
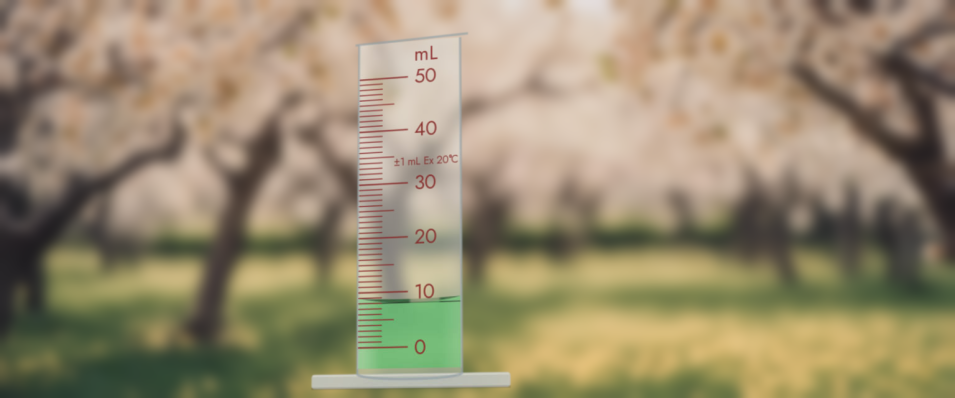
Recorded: 8 mL
